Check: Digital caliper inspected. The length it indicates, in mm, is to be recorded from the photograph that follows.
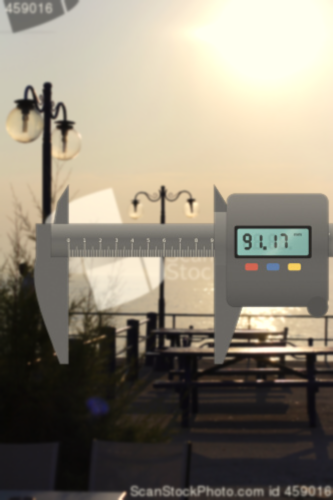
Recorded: 91.17 mm
